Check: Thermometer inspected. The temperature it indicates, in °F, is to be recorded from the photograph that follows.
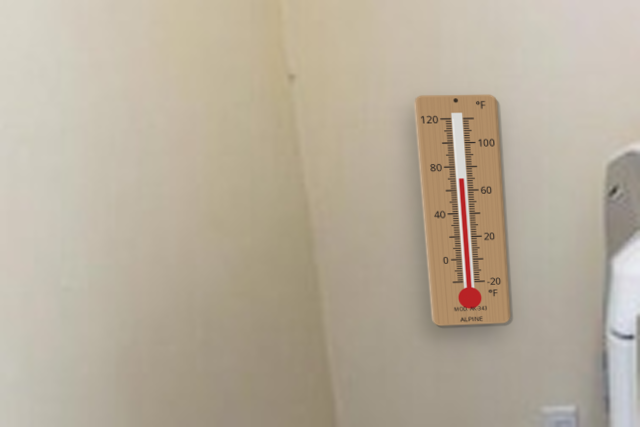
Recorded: 70 °F
